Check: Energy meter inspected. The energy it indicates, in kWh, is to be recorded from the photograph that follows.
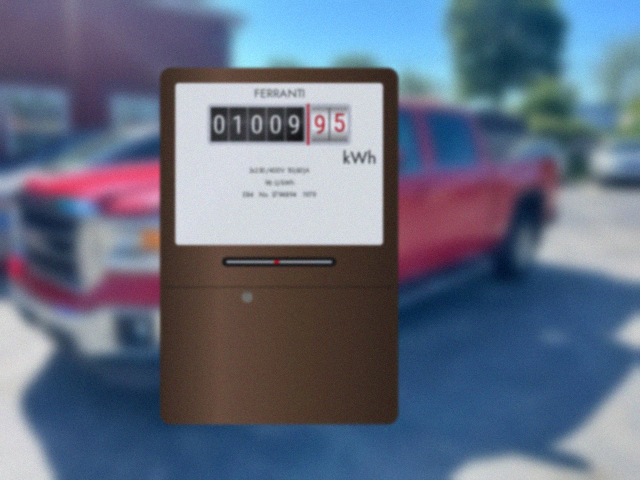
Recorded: 1009.95 kWh
